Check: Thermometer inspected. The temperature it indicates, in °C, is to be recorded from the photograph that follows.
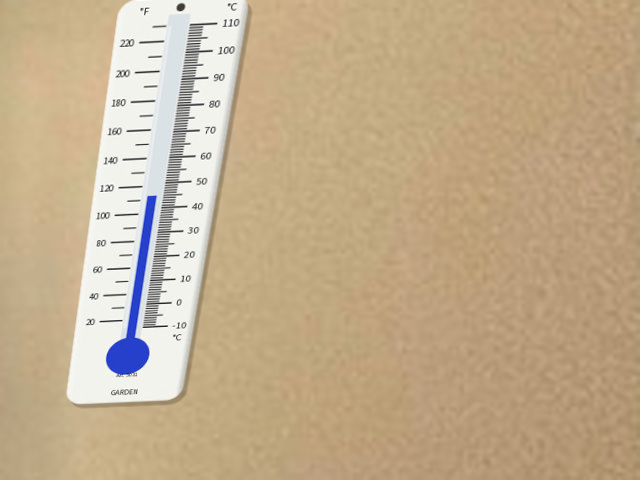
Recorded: 45 °C
